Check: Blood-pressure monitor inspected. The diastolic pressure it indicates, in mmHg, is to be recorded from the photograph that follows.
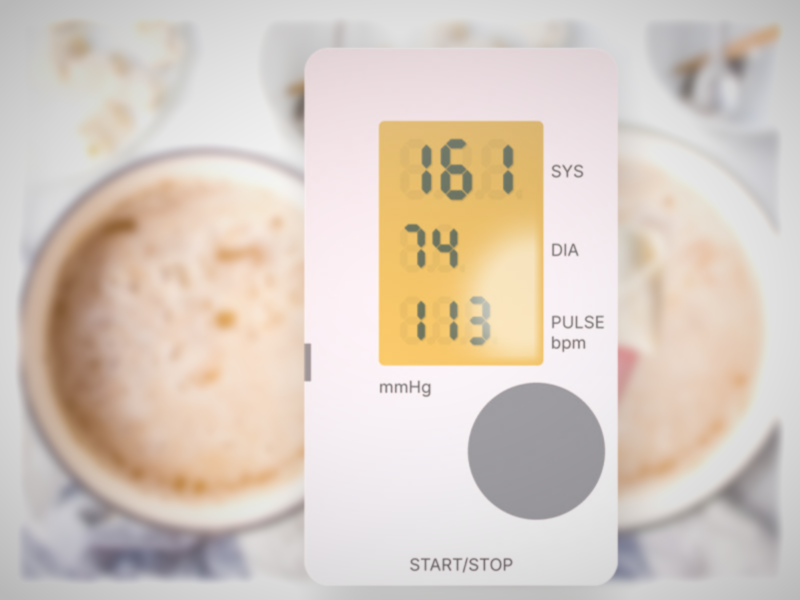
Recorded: 74 mmHg
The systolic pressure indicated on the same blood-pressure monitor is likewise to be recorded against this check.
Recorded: 161 mmHg
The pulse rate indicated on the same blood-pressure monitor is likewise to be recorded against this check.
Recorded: 113 bpm
